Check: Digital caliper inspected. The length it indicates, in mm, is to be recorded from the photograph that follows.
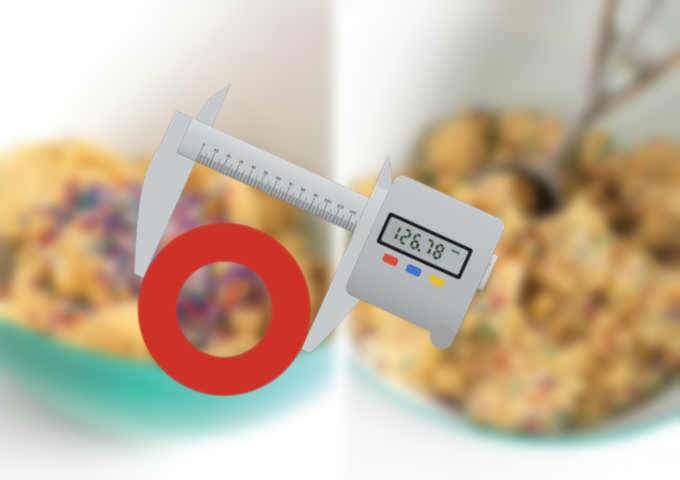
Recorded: 126.78 mm
